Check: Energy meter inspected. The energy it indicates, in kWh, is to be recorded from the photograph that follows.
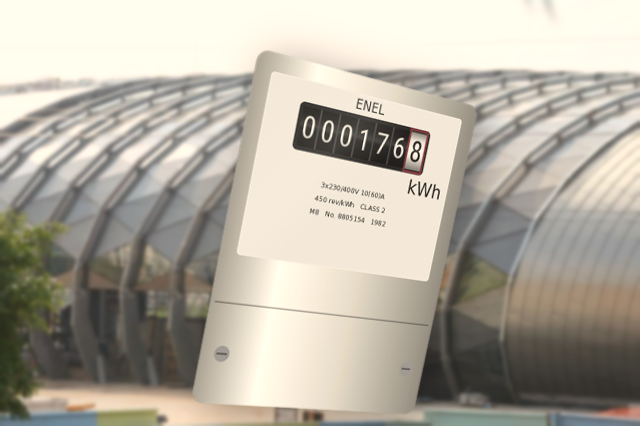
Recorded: 176.8 kWh
